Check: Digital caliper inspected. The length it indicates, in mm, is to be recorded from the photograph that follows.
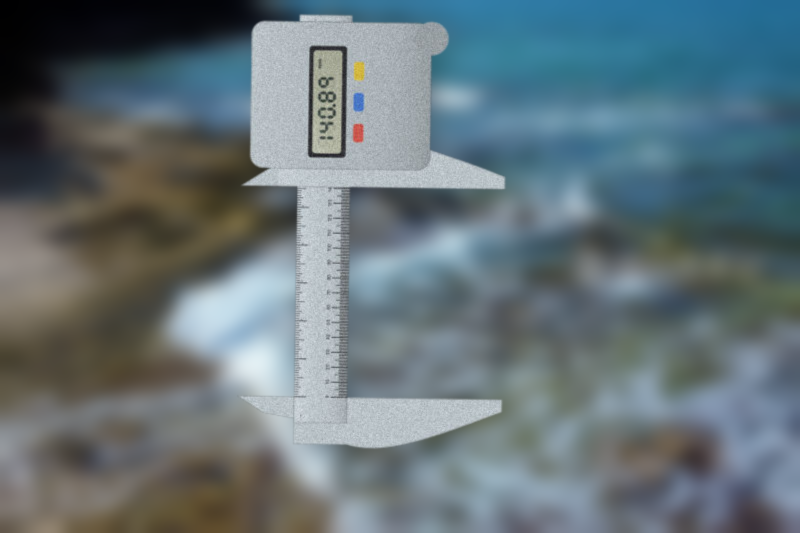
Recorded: 140.89 mm
